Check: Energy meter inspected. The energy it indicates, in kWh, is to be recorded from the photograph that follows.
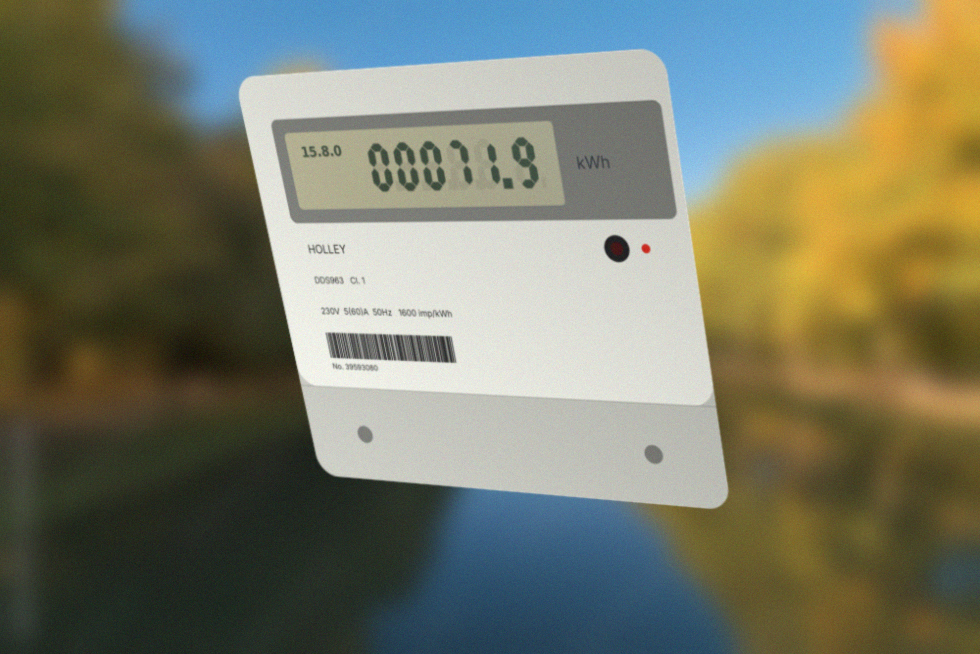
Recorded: 71.9 kWh
